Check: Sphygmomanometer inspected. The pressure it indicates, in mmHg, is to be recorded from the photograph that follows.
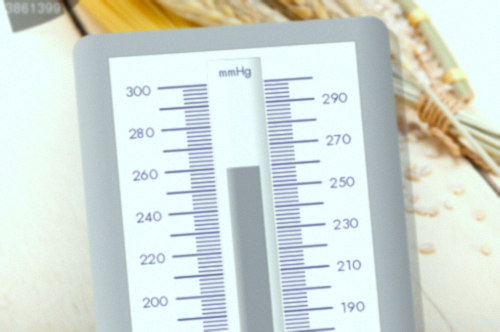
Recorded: 260 mmHg
